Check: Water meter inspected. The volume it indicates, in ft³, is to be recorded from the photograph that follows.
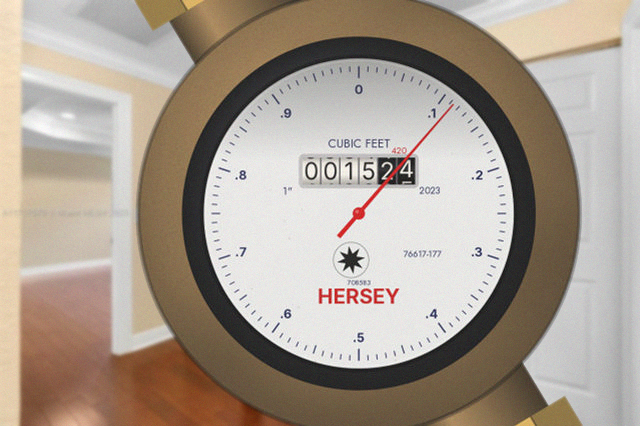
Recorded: 1524.11 ft³
